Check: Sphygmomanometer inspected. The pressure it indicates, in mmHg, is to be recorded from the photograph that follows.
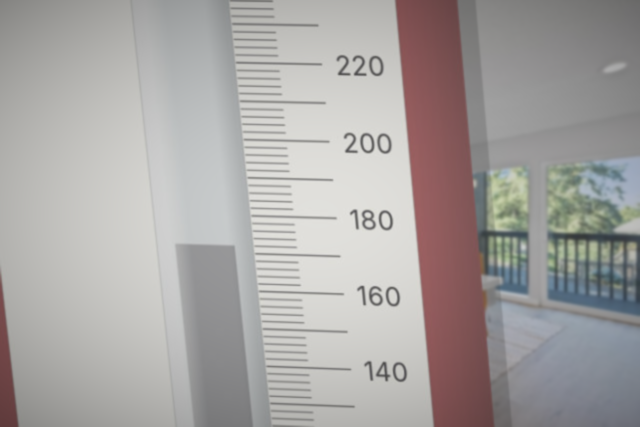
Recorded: 172 mmHg
